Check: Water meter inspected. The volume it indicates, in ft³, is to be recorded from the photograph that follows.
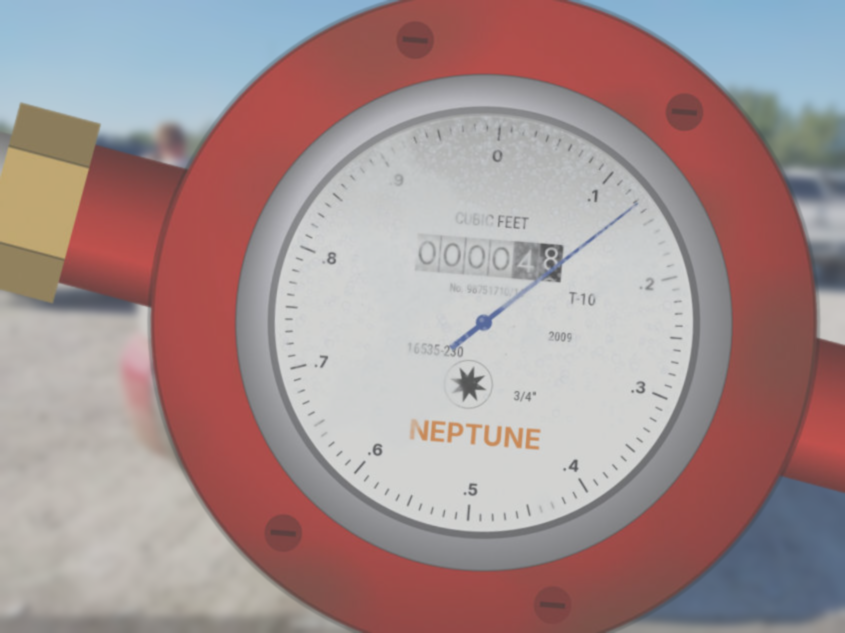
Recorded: 48.13 ft³
